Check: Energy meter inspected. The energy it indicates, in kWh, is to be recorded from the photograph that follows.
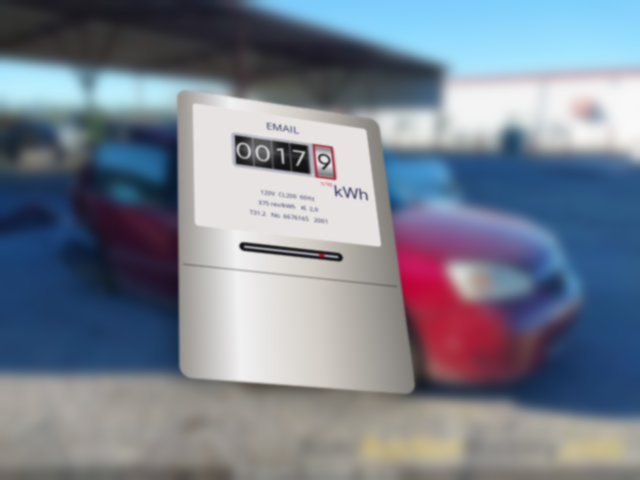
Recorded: 17.9 kWh
